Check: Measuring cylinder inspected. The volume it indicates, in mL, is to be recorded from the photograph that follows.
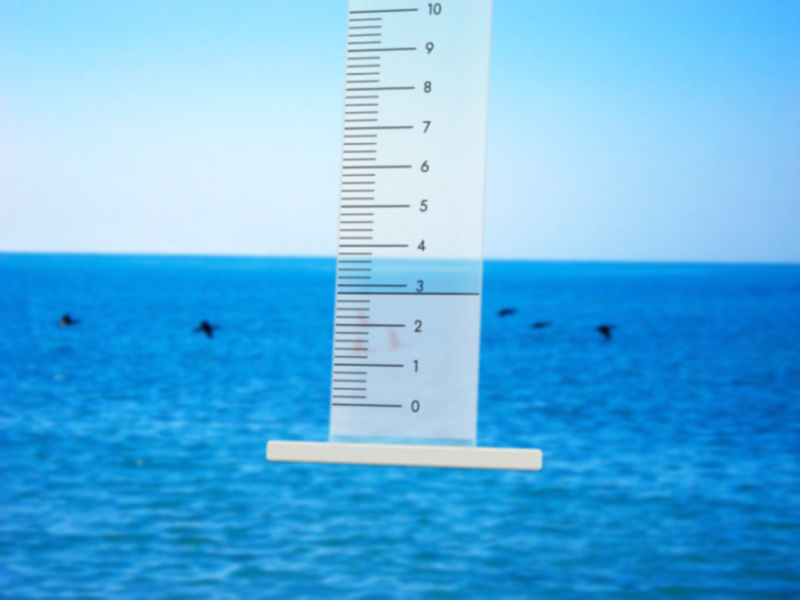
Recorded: 2.8 mL
